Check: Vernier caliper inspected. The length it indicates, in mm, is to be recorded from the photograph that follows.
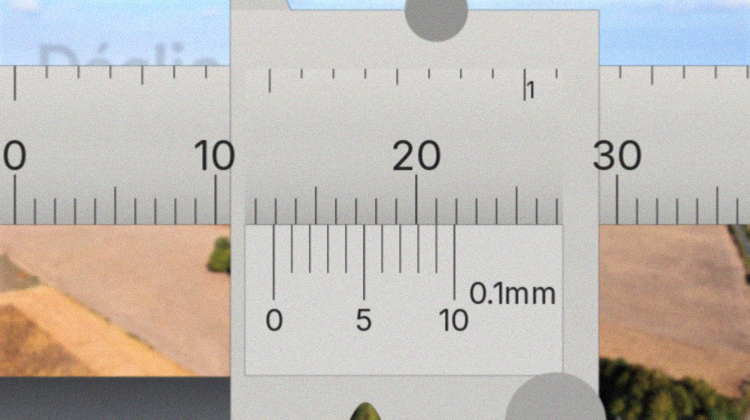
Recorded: 12.9 mm
